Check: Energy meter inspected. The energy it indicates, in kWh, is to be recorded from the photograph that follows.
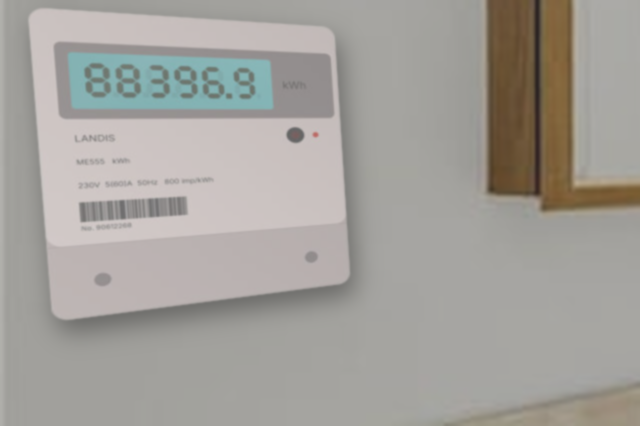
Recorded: 88396.9 kWh
